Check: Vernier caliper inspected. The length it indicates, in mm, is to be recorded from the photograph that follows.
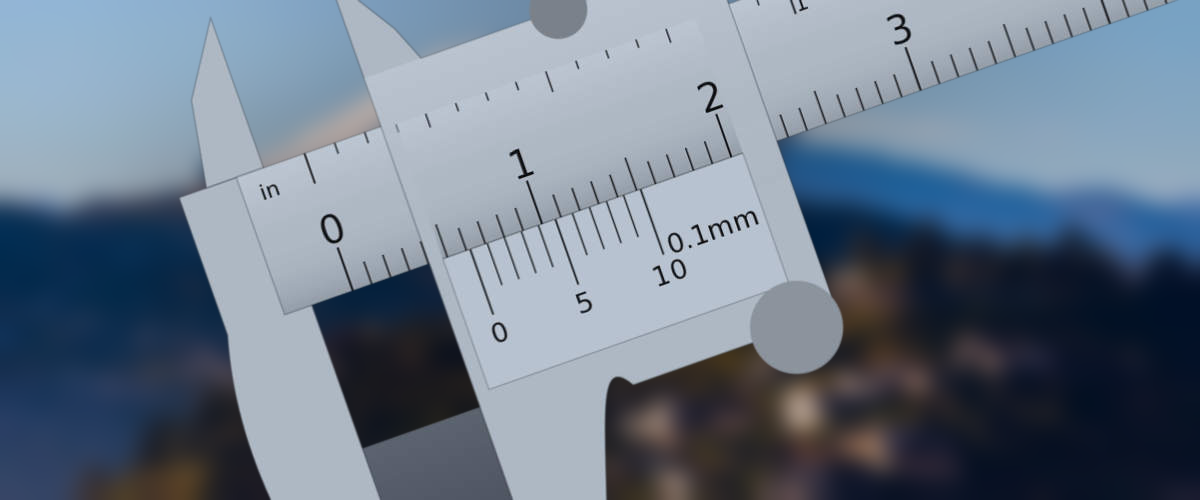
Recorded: 6.2 mm
